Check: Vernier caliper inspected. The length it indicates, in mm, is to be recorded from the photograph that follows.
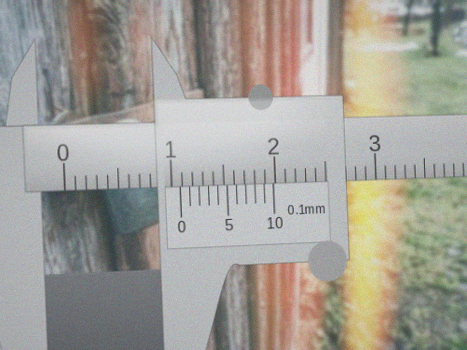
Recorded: 10.8 mm
